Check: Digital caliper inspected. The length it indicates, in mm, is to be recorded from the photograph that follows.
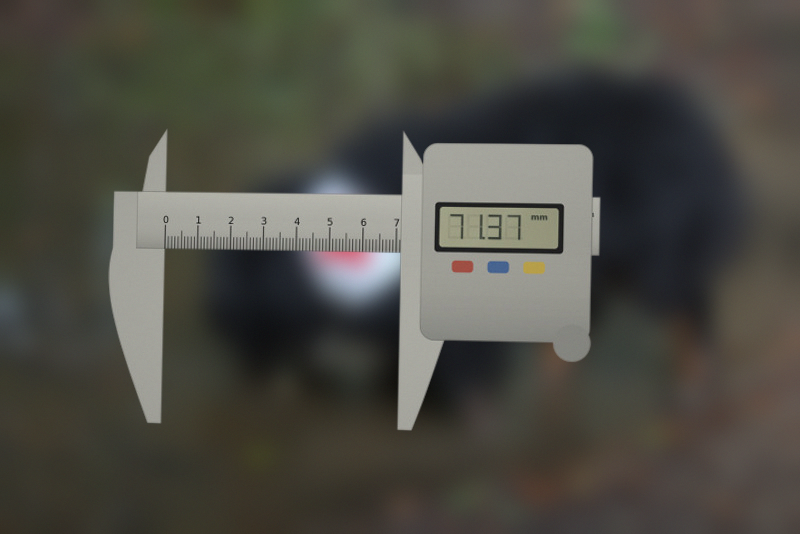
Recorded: 71.37 mm
